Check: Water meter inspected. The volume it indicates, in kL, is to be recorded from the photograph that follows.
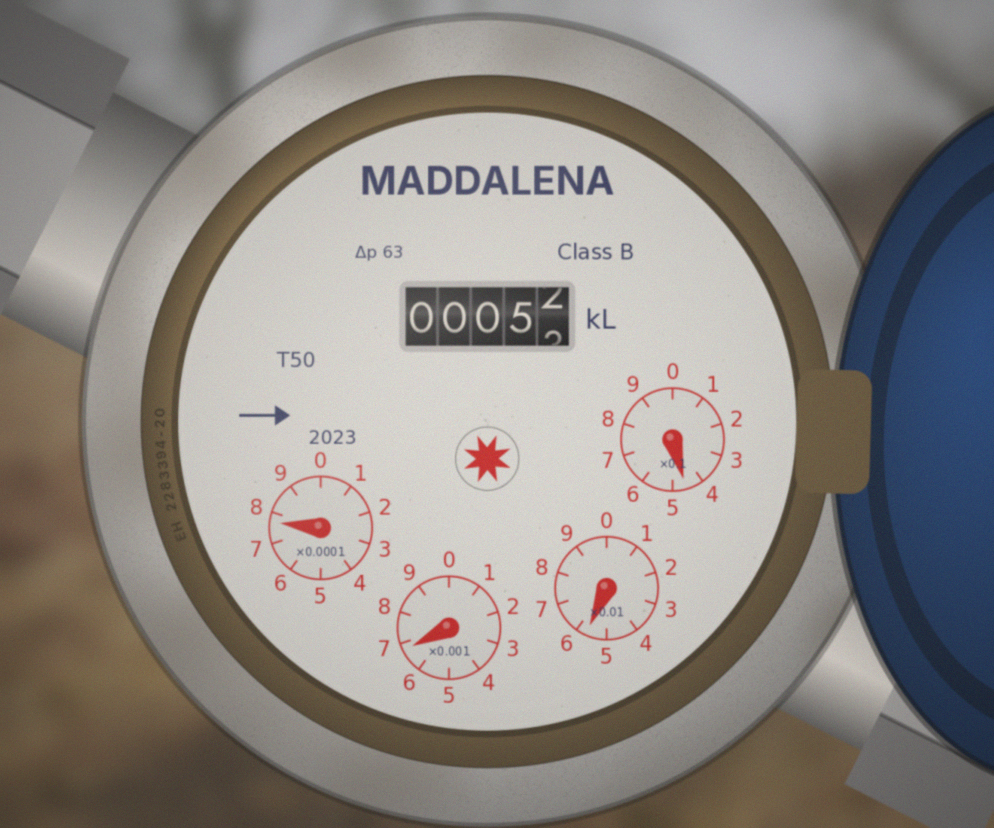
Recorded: 52.4567 kL
